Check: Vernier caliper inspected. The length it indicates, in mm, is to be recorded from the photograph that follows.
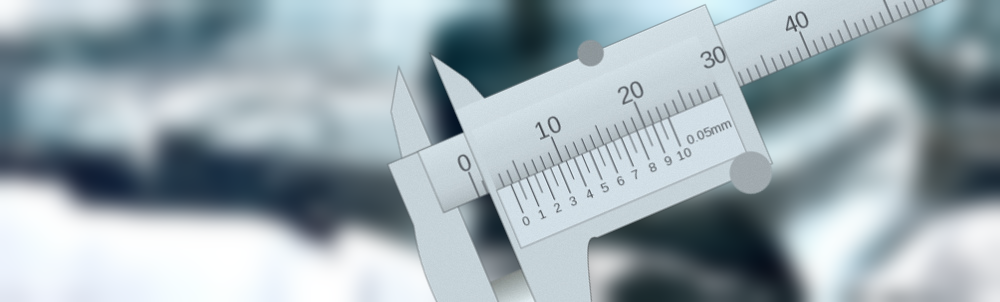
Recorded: 3.8 mm
